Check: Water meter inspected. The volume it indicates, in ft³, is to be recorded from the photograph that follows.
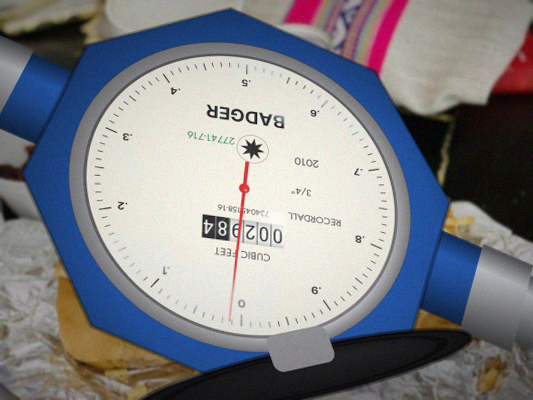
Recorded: 2984.01 ft³
